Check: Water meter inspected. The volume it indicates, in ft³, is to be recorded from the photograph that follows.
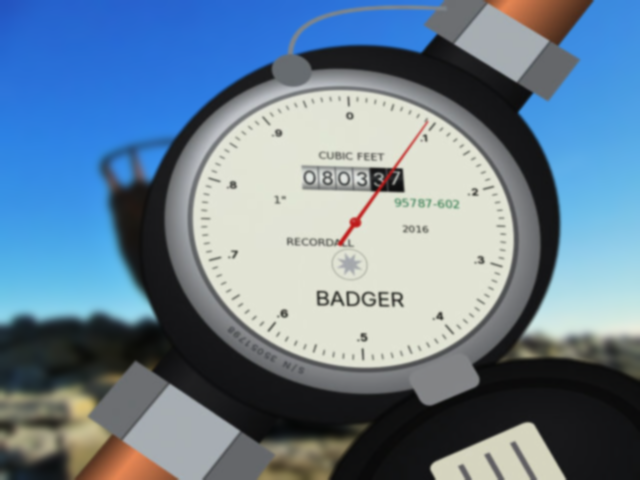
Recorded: 80337.09 ft³
